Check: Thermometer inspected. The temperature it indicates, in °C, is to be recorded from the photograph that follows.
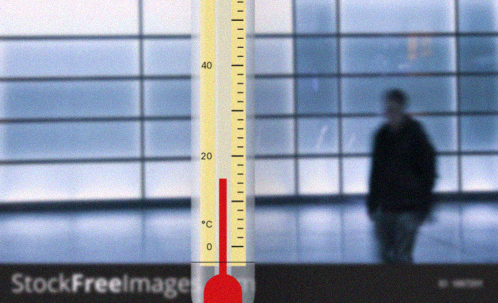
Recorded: 15 °C
